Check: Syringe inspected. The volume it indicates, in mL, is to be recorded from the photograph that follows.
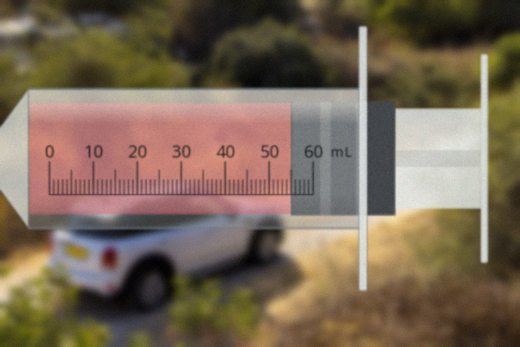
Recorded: 55 mL
